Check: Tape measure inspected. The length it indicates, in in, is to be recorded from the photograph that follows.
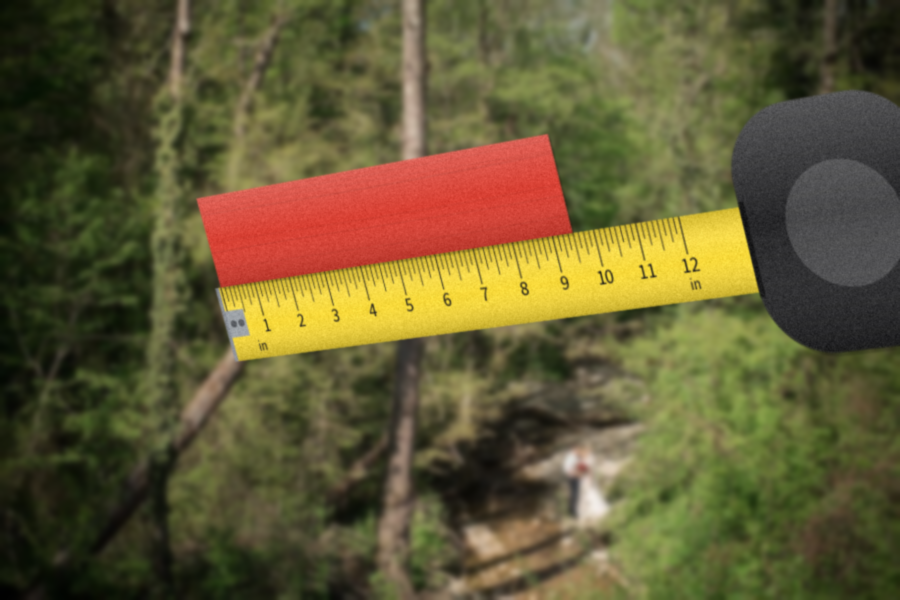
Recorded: 9.5 in
